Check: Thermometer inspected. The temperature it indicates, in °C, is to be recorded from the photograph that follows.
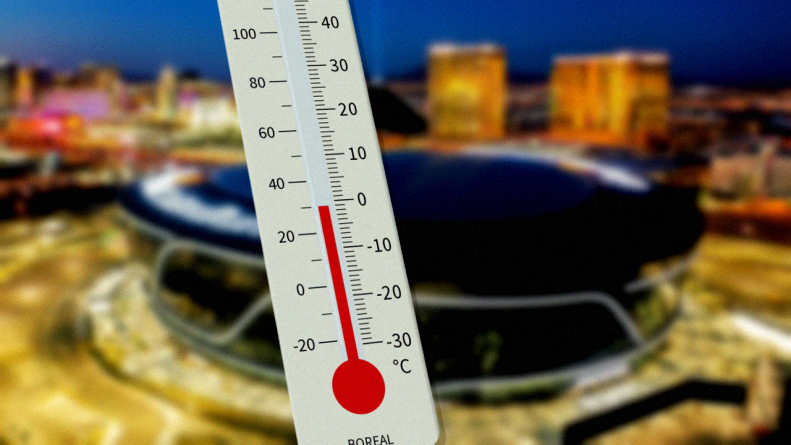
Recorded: -1 °C
